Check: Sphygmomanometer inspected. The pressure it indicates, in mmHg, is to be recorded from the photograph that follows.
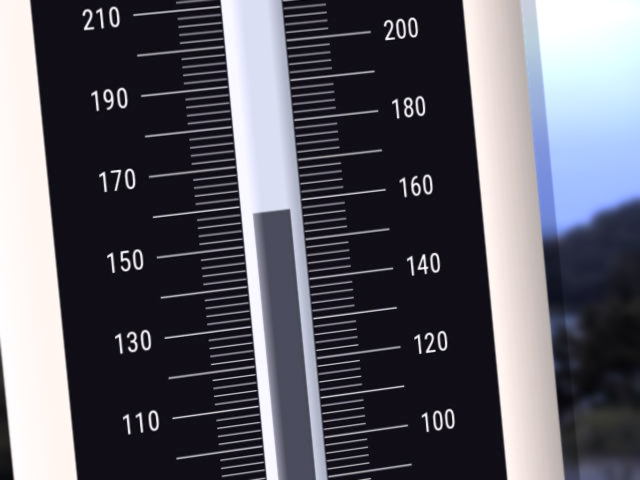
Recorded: 158 mmHg
